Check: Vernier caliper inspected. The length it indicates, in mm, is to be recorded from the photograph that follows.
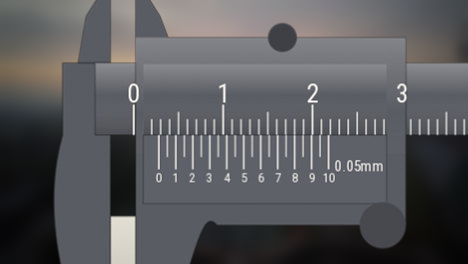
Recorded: 2.8 mm
